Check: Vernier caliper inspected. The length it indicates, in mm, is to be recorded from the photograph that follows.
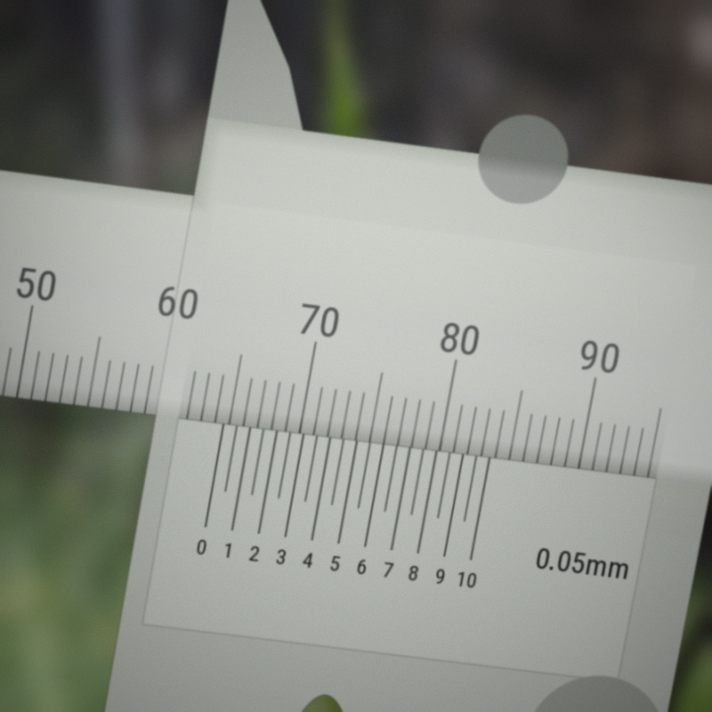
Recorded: 64.6 mm
